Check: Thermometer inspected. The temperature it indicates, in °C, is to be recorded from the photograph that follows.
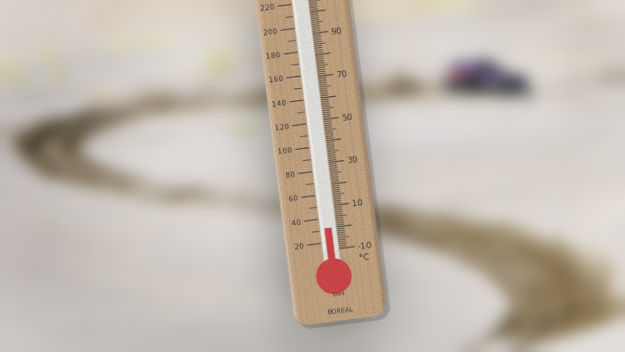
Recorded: 0 °C
